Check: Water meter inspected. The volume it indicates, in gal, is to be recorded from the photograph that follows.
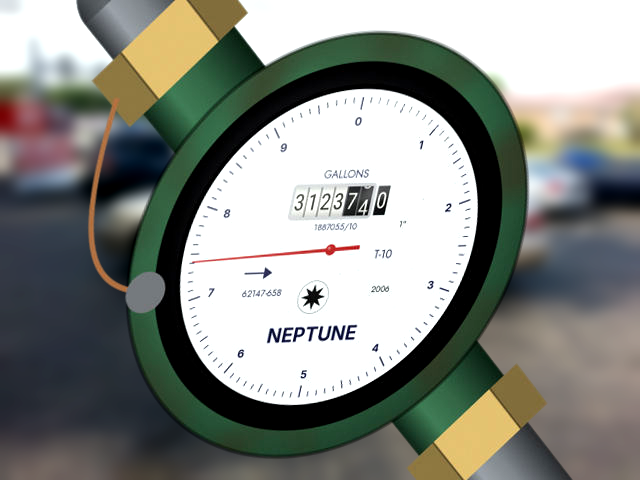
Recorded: 3123737.4 gal
